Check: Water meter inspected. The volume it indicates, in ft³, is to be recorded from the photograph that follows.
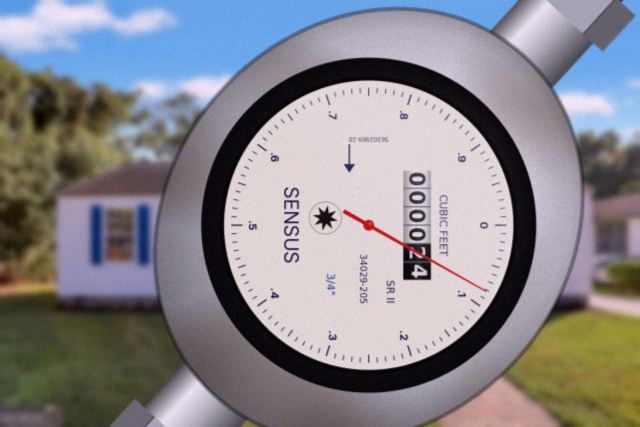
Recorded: 24.08 ft³
